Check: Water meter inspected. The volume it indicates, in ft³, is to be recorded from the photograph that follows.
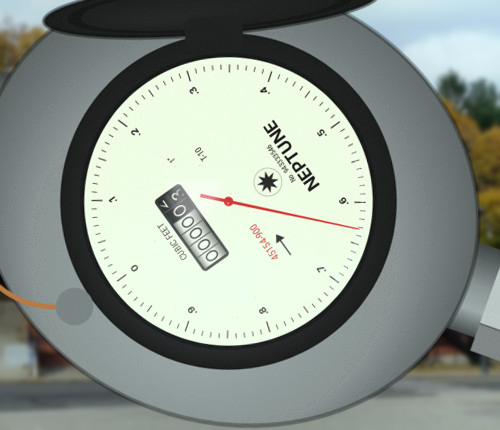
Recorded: 2.63 ft³
